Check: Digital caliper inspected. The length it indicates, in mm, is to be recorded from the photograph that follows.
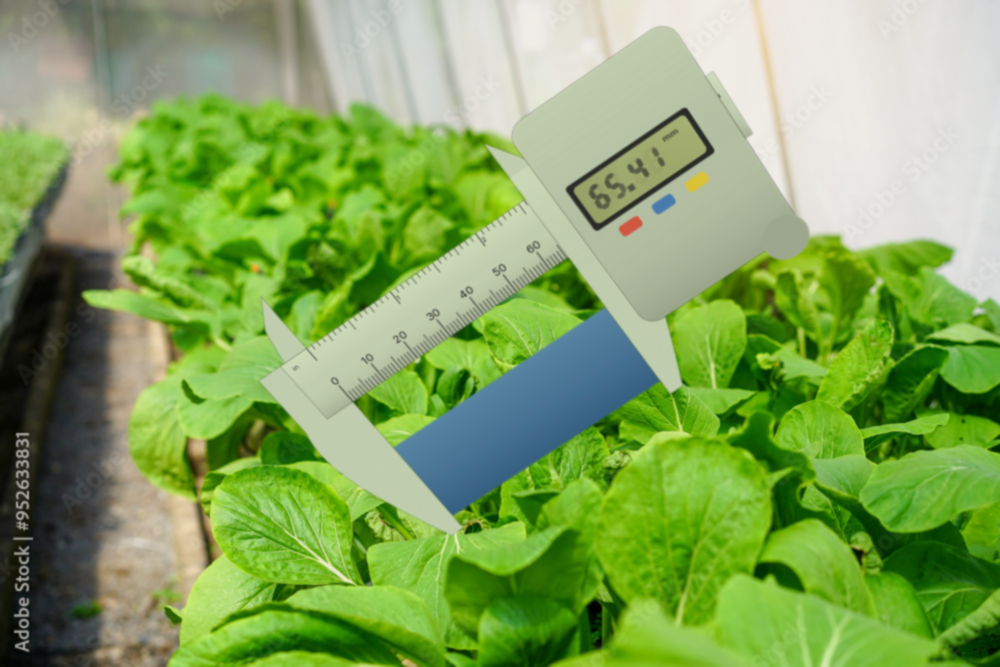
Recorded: 65.41 mm
